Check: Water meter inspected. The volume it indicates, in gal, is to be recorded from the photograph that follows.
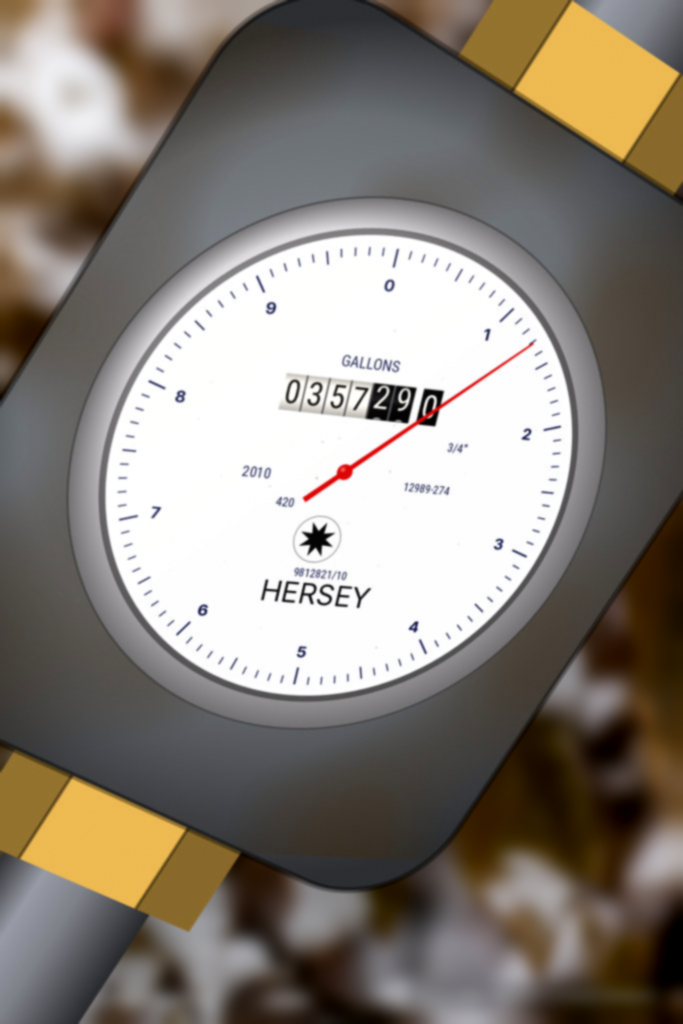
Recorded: 357291.3 gal
